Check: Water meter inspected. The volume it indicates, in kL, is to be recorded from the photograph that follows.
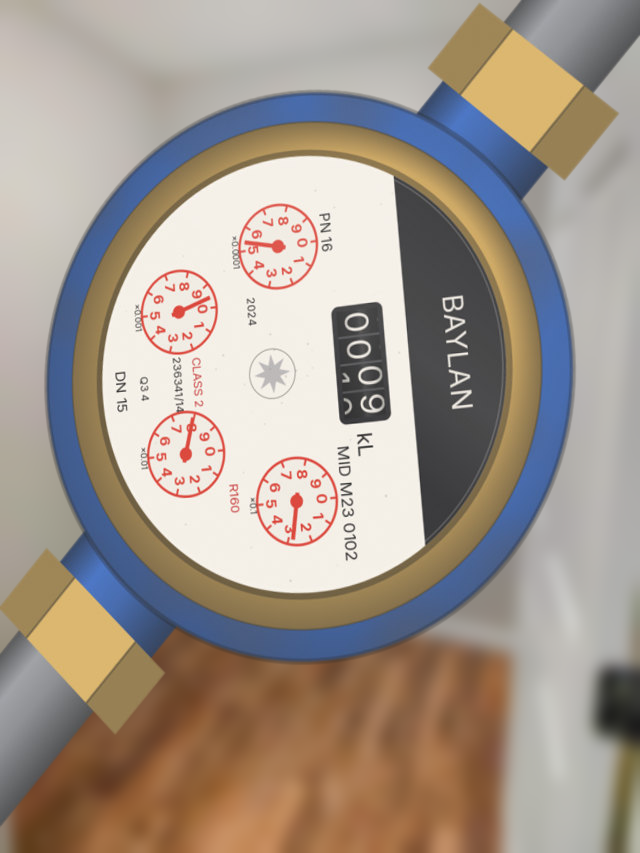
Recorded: 9.2795 kL
